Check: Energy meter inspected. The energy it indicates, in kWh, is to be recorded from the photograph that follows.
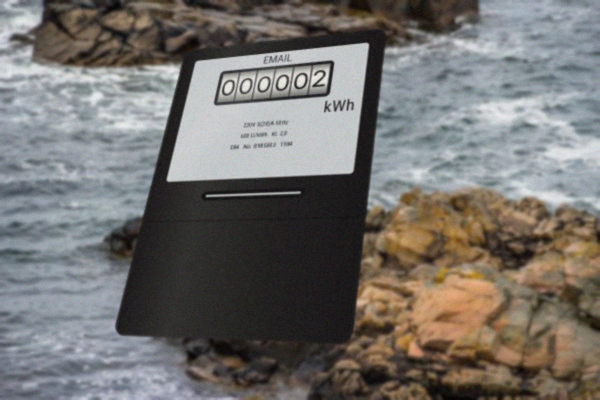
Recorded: 2 kWh
